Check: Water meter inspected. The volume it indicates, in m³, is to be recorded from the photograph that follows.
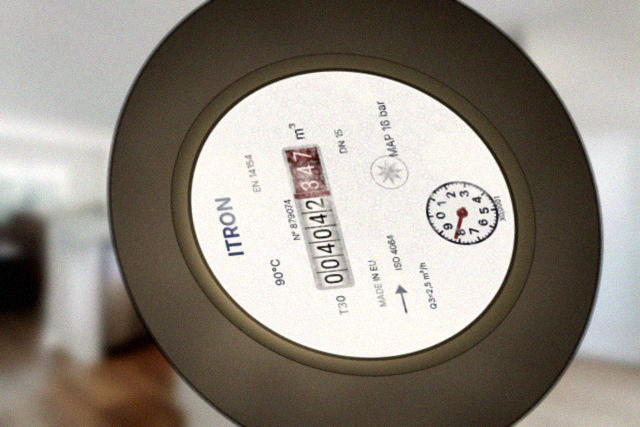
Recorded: 4042.3478 m³
